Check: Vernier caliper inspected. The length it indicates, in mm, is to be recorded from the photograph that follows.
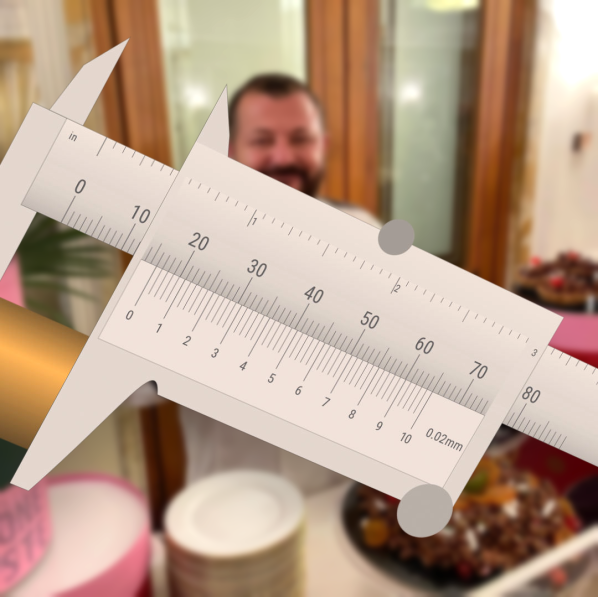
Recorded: 16.0 mm
